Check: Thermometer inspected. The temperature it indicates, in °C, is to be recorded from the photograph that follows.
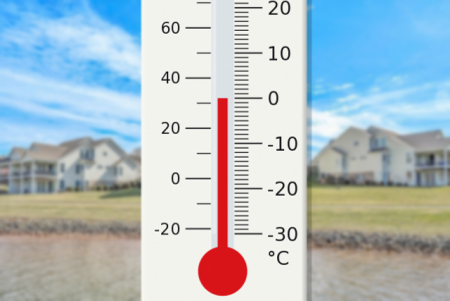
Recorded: 0 °C
